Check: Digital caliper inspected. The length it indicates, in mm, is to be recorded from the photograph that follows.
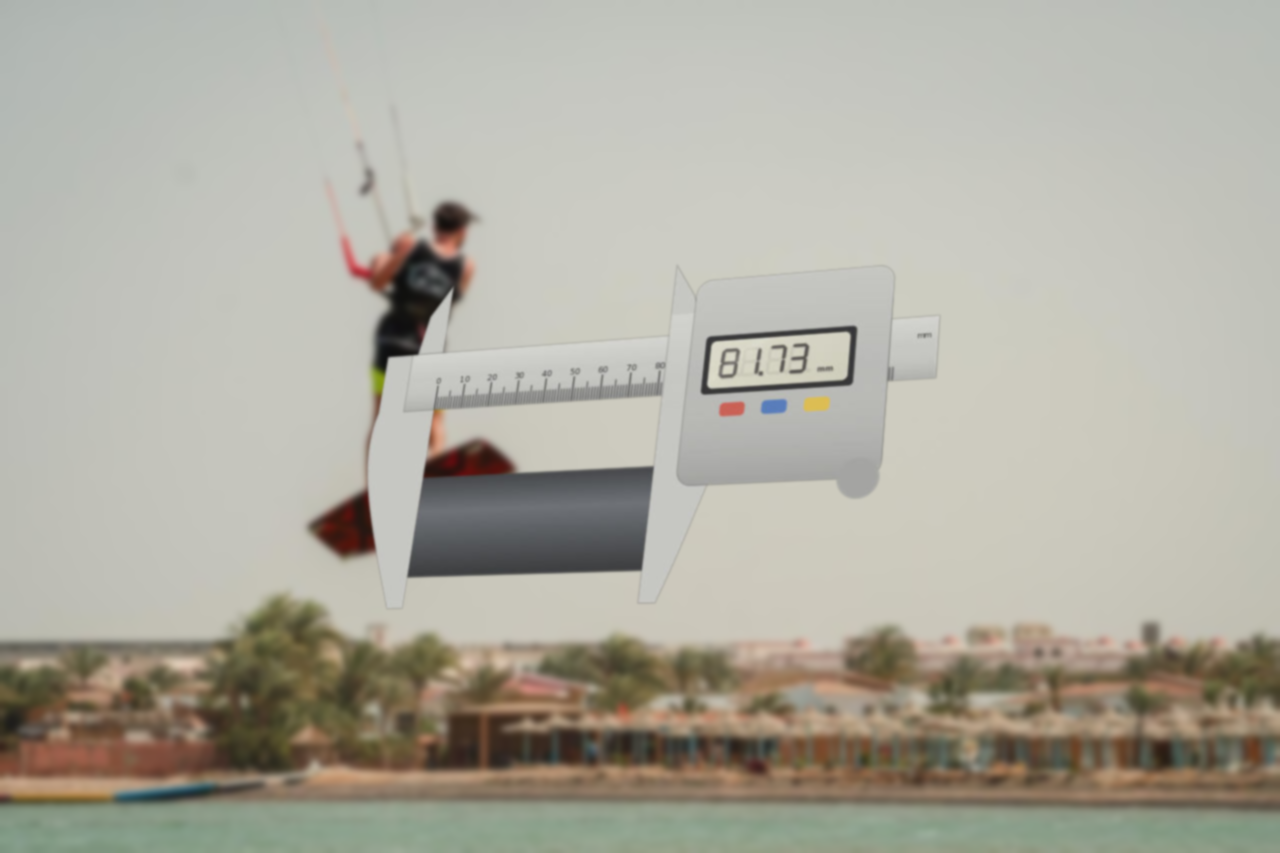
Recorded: 81.73 mm
